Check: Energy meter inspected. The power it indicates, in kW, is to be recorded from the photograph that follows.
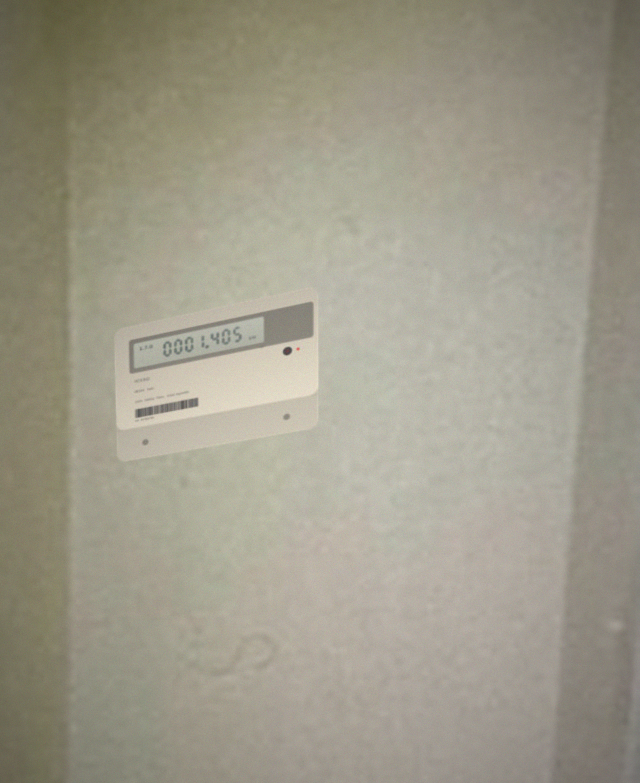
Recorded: 1.405 kW
